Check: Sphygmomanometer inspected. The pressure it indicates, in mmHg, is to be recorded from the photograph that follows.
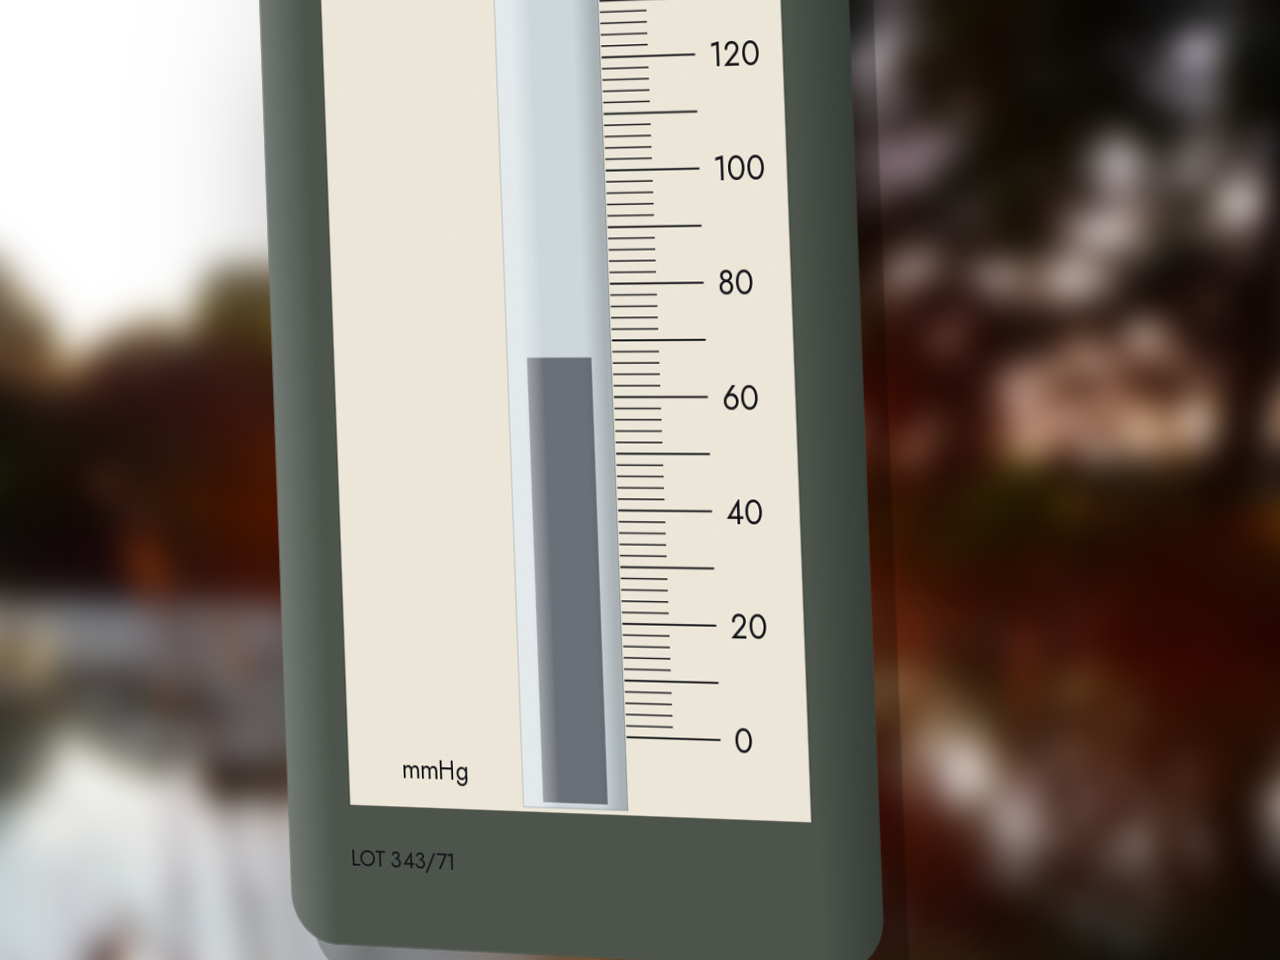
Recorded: 67 mmHg
